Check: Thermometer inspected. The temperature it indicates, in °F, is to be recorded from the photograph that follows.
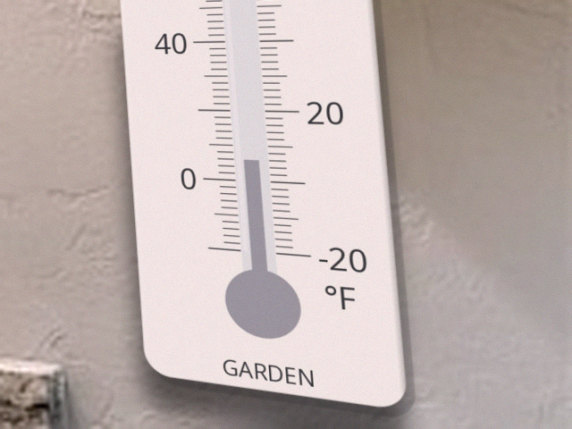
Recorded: 6 °F
